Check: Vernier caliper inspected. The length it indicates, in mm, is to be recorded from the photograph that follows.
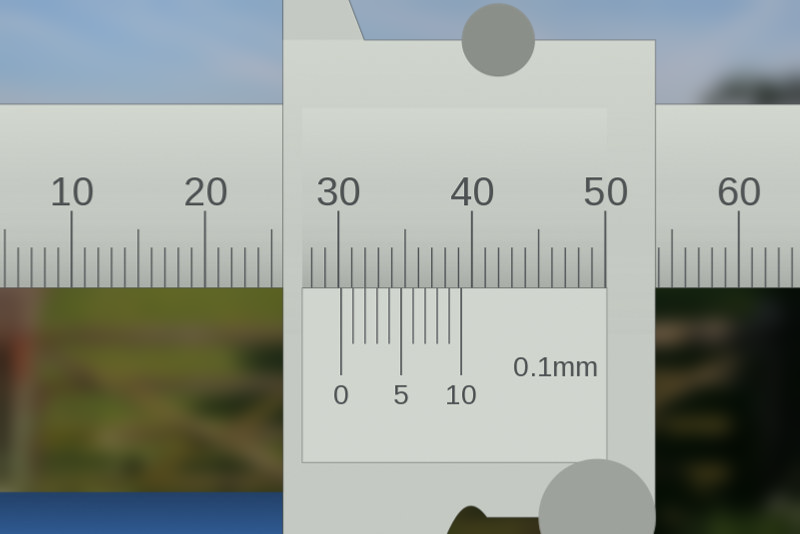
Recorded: 30.2 mm
